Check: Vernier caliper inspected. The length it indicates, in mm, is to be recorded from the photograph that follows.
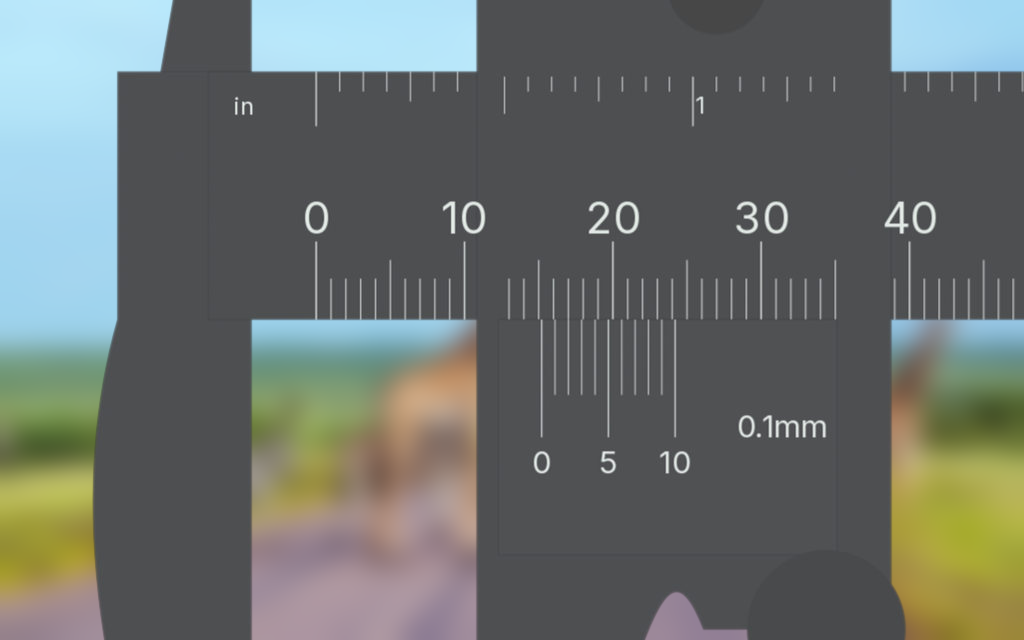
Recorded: 15.2 mm
